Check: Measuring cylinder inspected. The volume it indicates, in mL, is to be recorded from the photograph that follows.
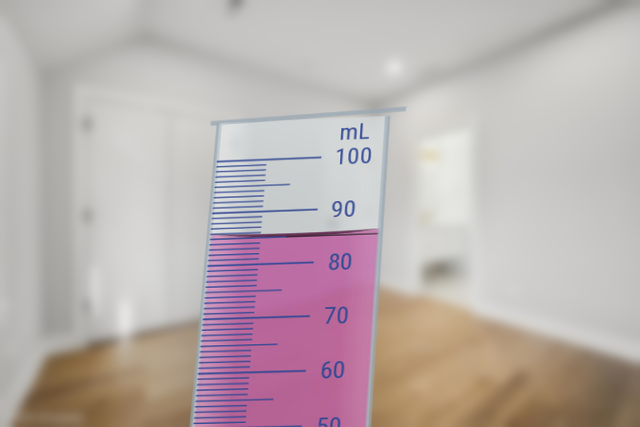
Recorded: 85 mL
